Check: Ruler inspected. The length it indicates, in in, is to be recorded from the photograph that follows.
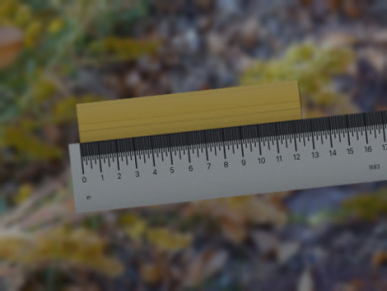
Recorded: 12.5 in
